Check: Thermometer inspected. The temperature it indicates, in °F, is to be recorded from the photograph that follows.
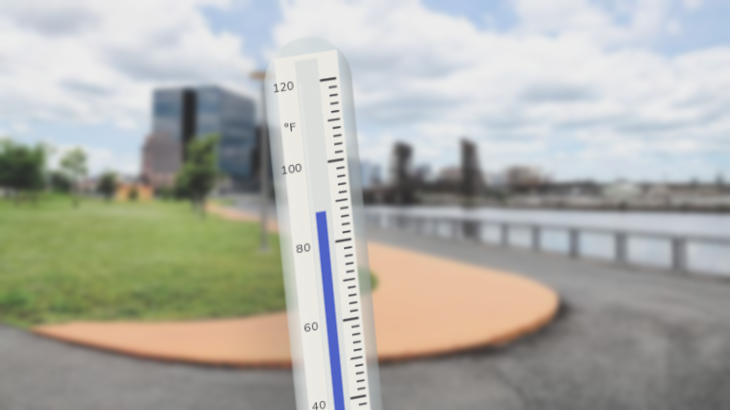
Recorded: 88 °F
